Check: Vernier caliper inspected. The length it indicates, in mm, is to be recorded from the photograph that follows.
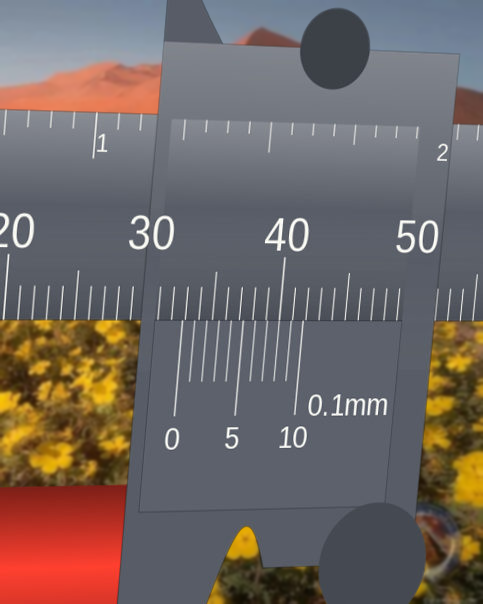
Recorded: 32.8 mm
